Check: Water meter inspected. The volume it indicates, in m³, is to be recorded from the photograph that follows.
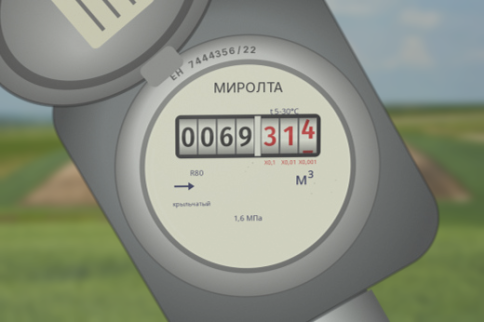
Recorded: 69.314 m³
